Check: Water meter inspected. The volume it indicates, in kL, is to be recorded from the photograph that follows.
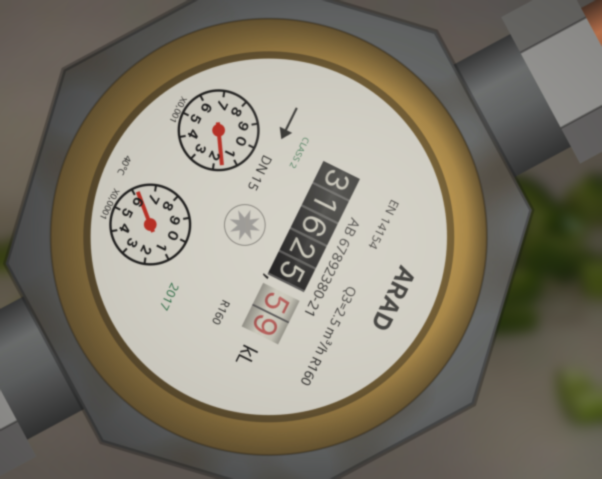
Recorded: 31625.5916 kL
